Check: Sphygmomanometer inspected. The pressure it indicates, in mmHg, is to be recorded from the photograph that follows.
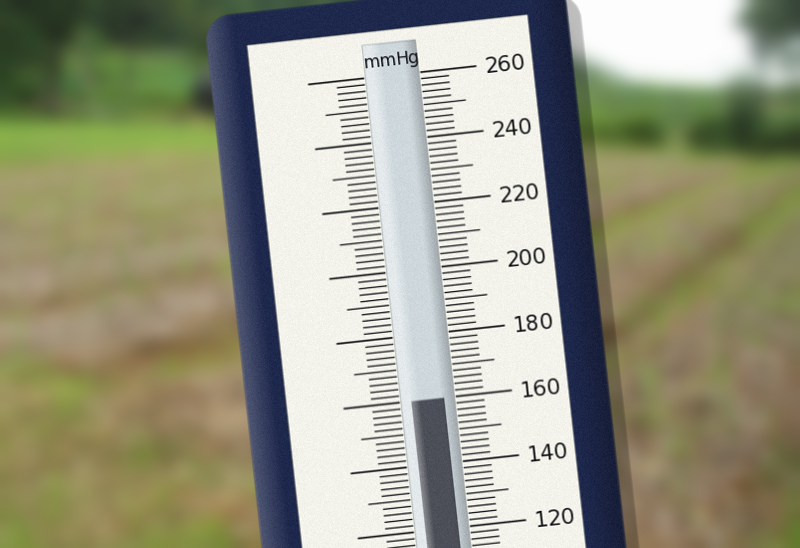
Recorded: 160 mmHg
